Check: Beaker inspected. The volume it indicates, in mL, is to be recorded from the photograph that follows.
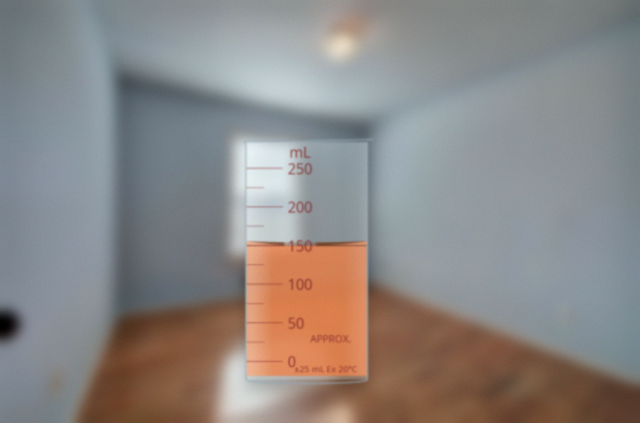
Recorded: 150 mL
